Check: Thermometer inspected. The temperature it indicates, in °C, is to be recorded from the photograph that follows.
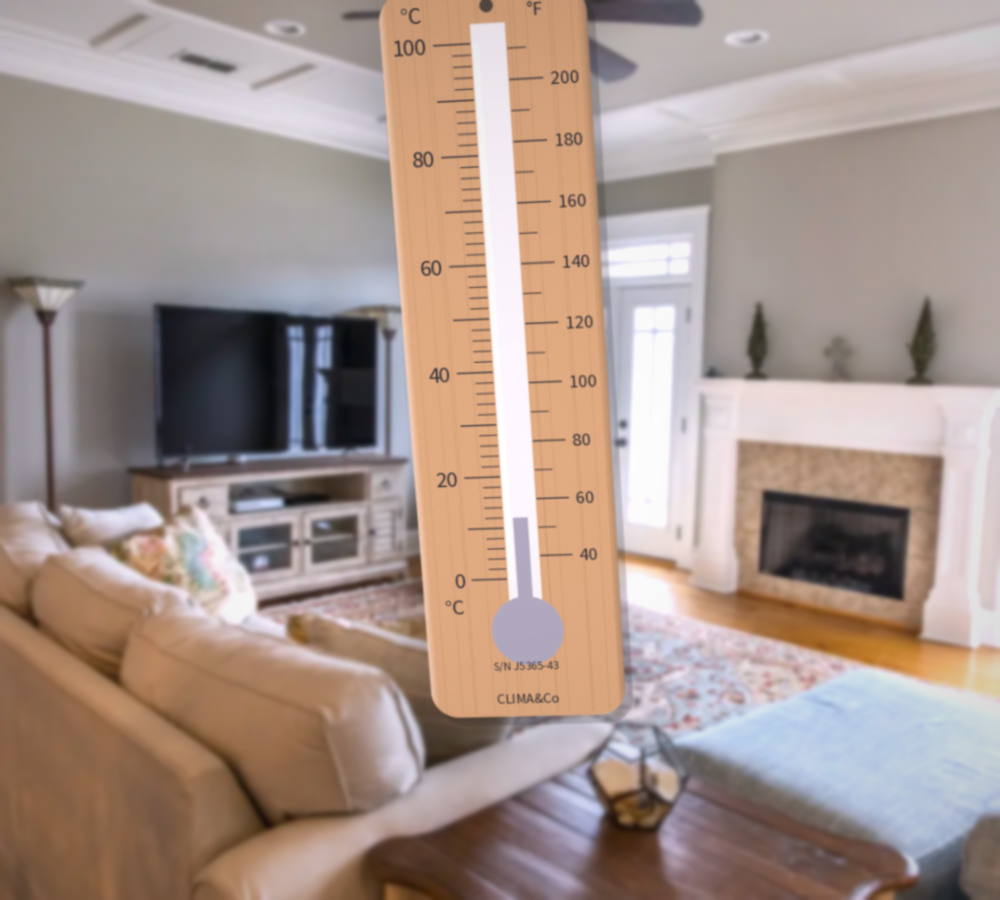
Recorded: 12 °C
